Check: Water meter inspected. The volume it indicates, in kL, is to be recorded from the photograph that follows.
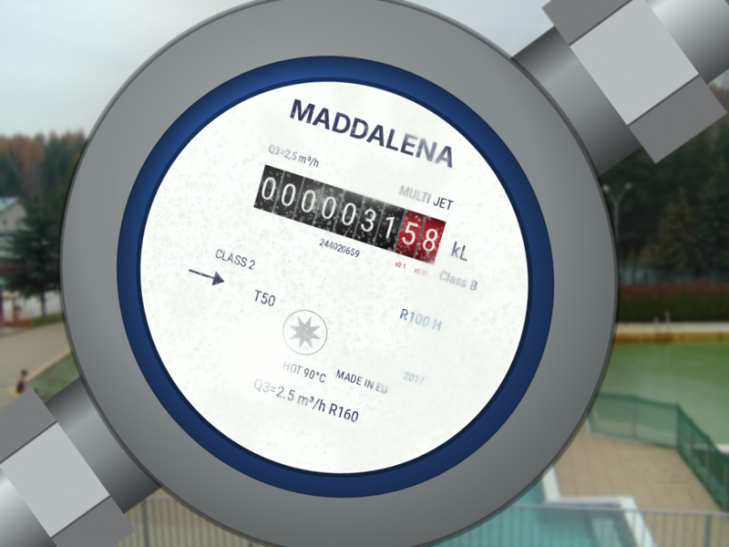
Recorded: 31.58 kL
